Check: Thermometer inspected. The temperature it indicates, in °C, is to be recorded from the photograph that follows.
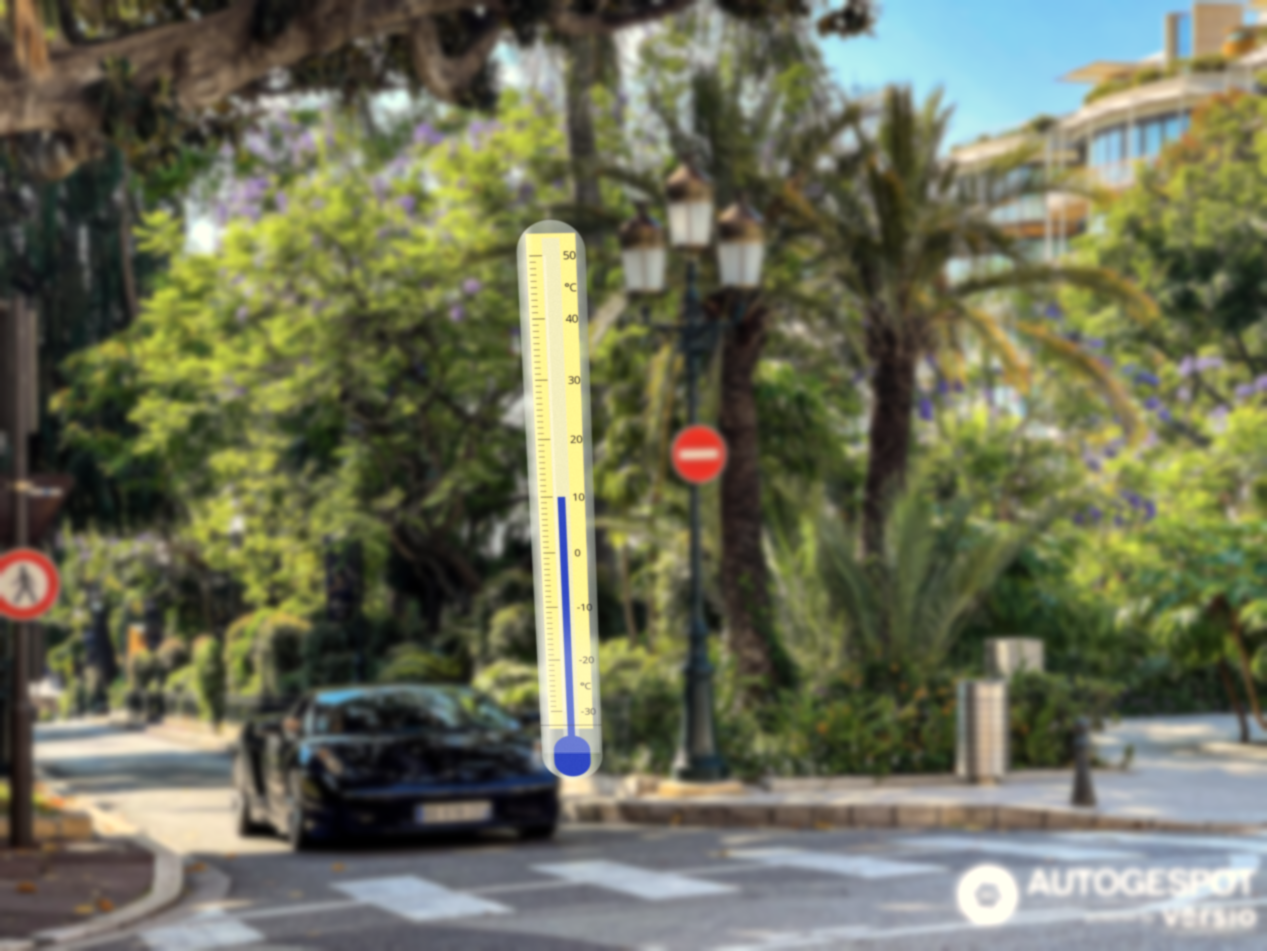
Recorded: 10 °C
